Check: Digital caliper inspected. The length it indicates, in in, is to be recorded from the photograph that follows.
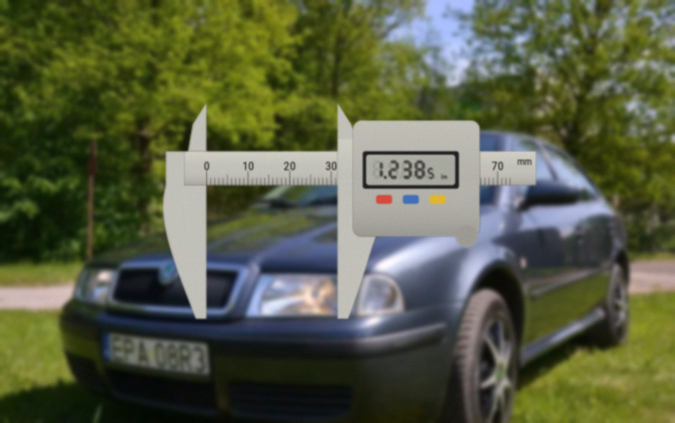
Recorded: 1.2385 in
